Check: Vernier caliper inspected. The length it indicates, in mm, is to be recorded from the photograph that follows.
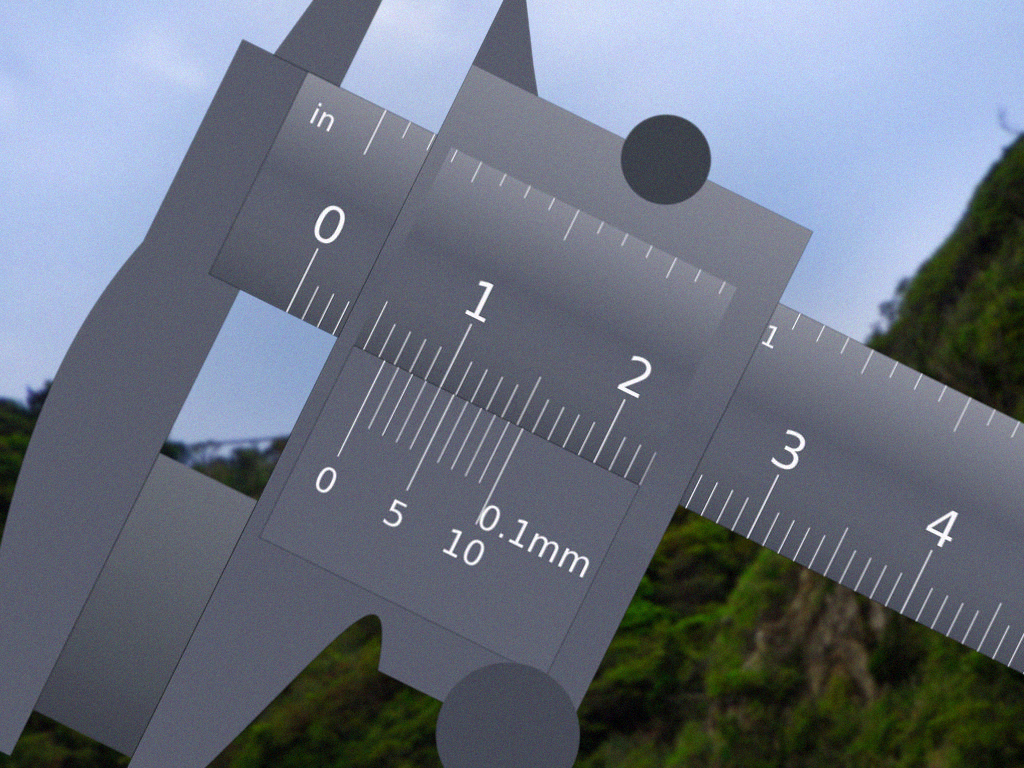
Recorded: 6.4 mm
